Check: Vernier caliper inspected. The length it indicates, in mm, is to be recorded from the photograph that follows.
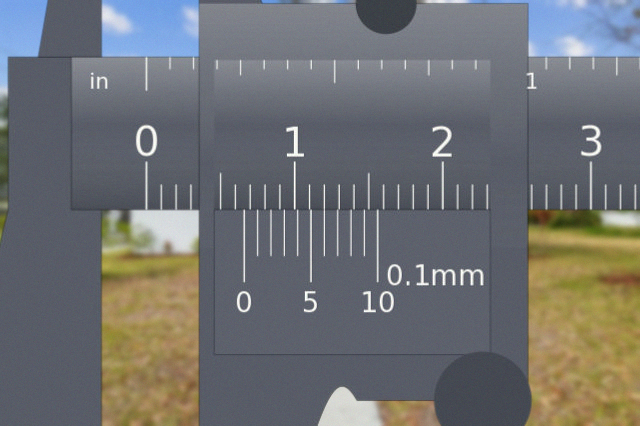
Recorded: 6.6 mm
